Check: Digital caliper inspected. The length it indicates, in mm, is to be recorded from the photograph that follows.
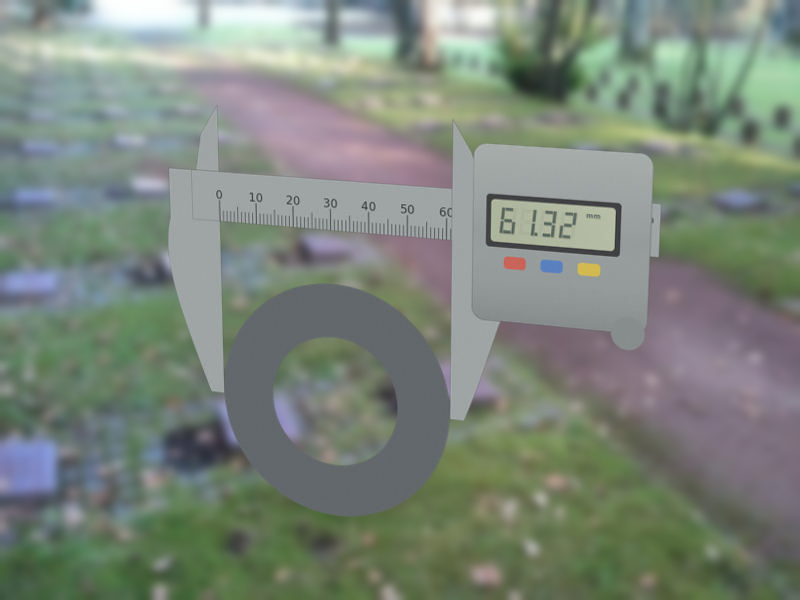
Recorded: 61.32 mm
